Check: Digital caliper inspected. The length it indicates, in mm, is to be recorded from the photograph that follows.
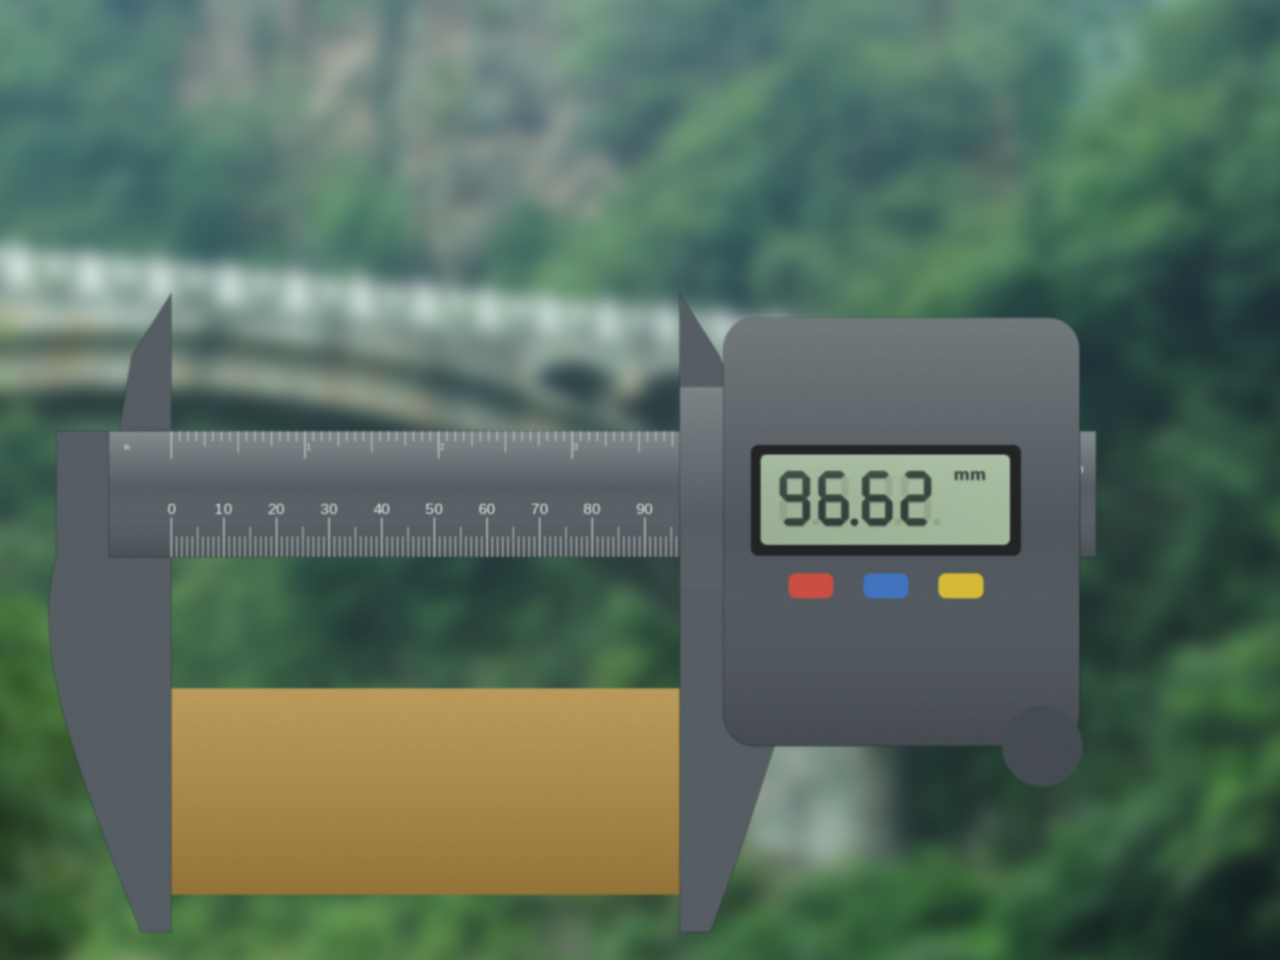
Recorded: 96.62 mm
